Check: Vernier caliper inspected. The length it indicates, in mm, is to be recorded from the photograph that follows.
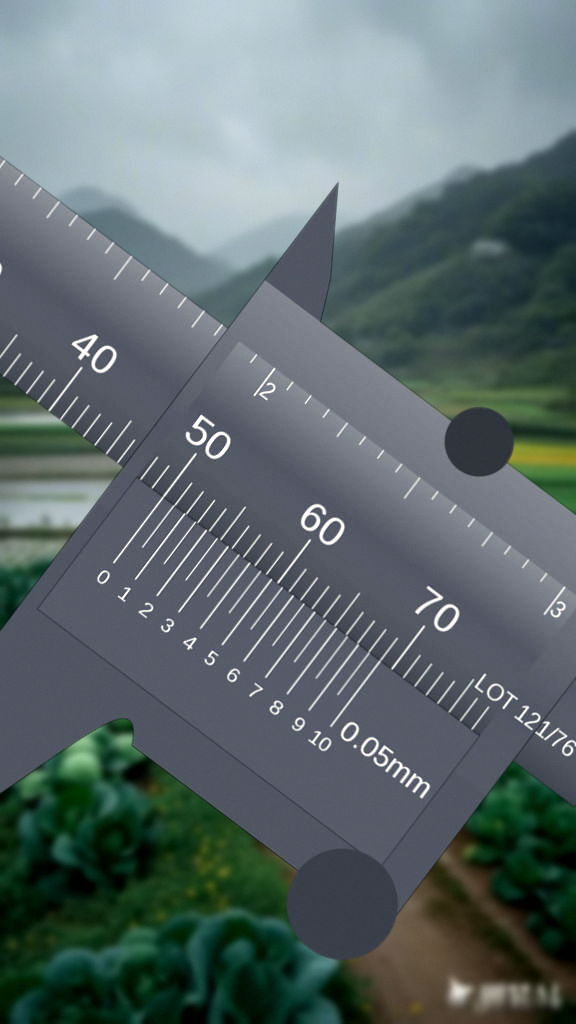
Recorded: 50.0 mm
